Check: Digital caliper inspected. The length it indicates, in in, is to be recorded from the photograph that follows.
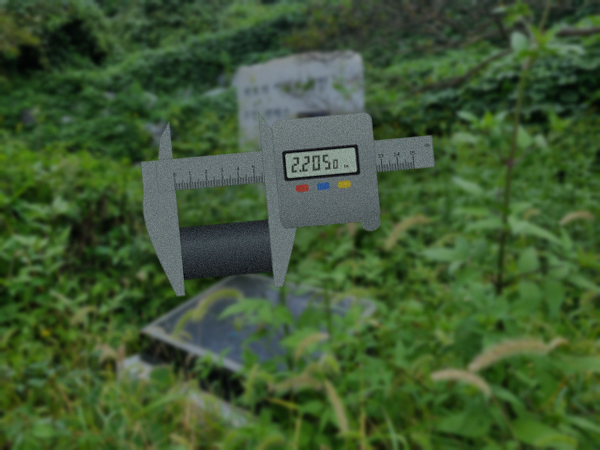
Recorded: 2.2050 in
